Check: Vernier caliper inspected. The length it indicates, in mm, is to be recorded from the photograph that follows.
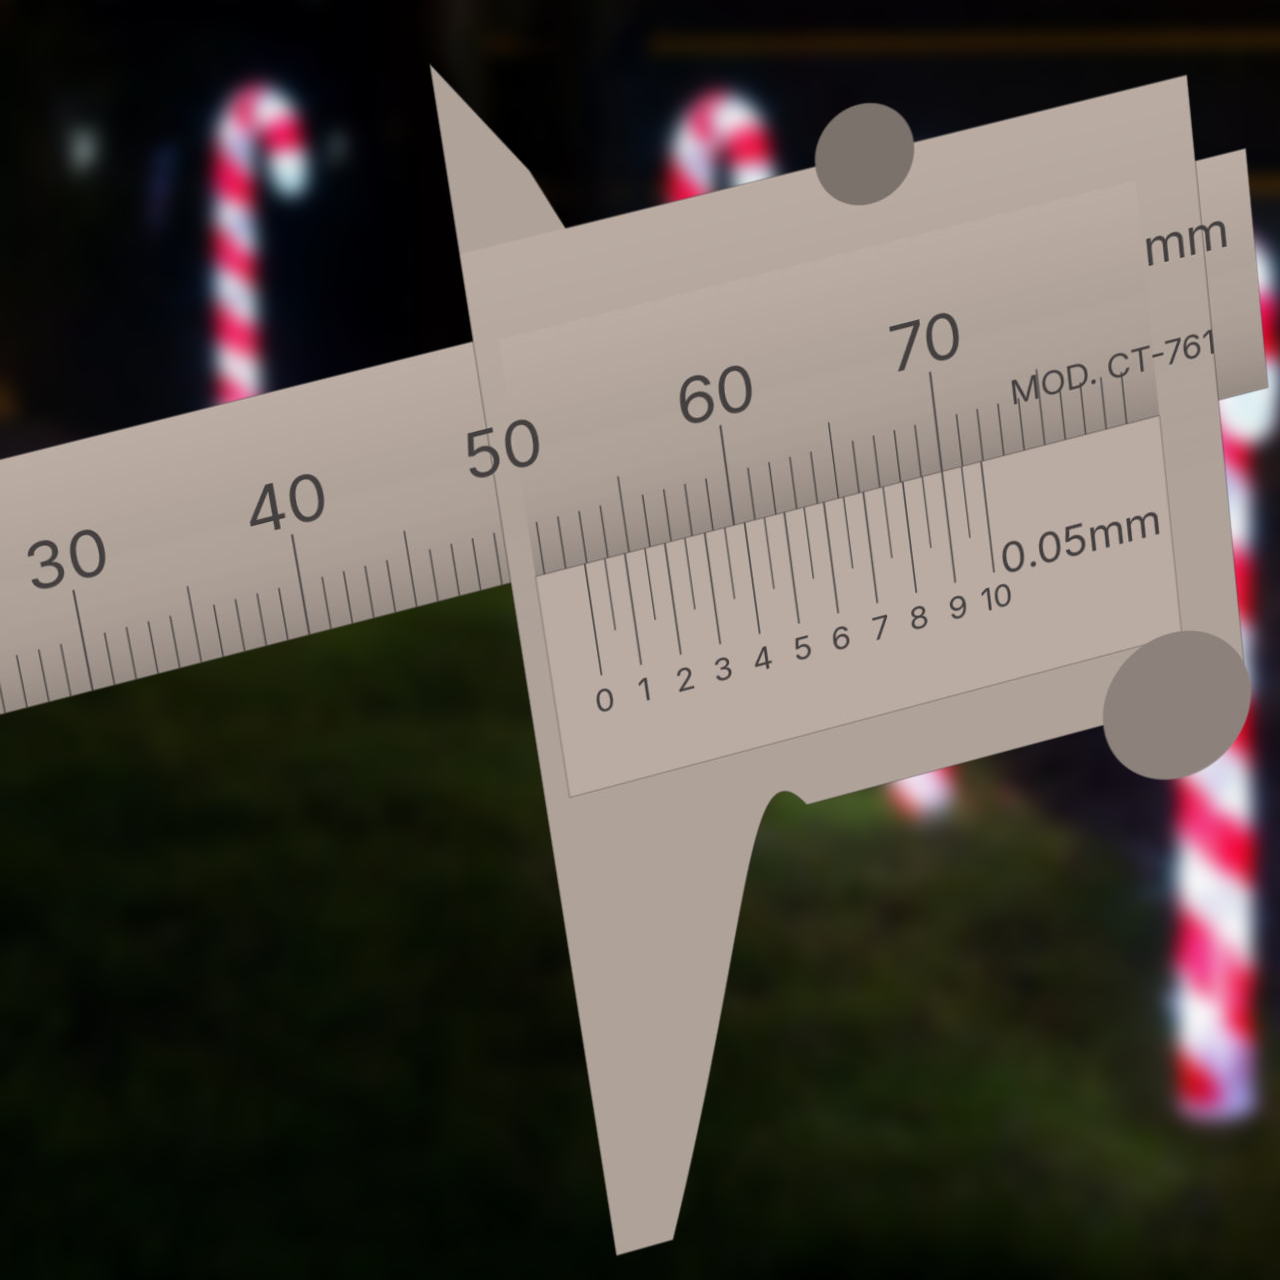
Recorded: 52.9 mm
